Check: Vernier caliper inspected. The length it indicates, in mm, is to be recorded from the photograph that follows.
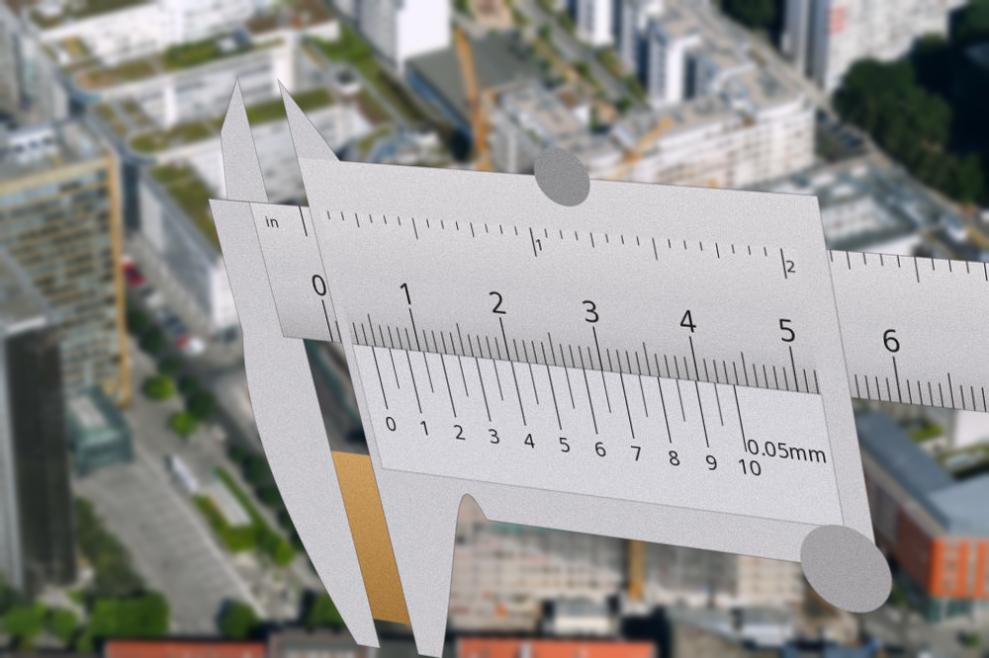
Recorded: 4.6 mm
